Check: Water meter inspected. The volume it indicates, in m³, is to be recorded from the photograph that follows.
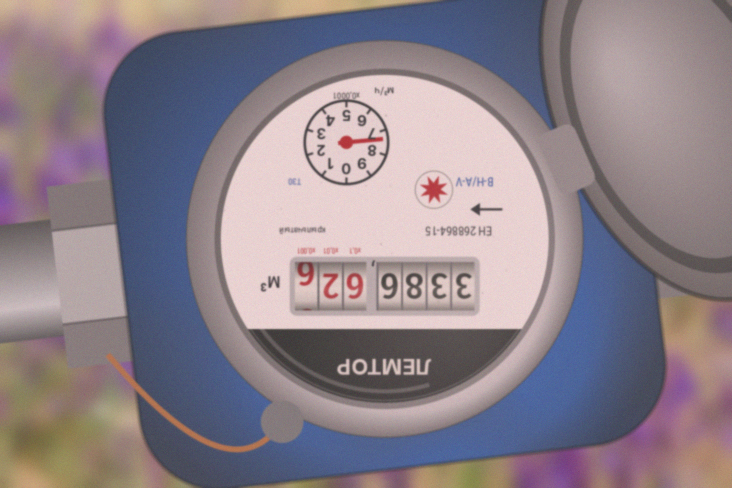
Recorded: 3386.6257 m³
